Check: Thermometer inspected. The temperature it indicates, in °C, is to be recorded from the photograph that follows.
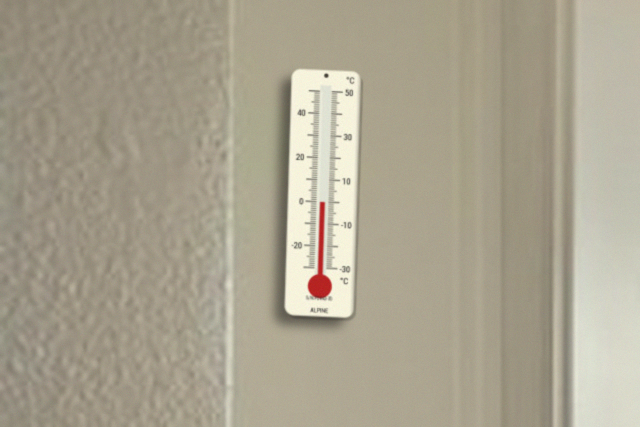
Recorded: 0 °C
